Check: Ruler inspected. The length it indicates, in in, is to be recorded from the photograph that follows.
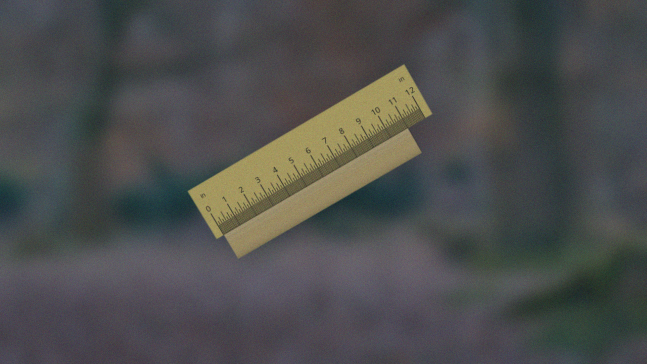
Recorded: 11 in
